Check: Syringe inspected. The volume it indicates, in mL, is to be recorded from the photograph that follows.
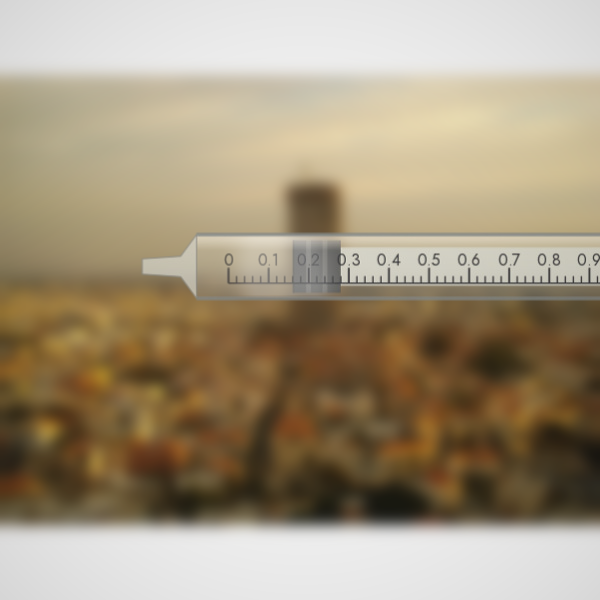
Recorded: 0.16 mL
